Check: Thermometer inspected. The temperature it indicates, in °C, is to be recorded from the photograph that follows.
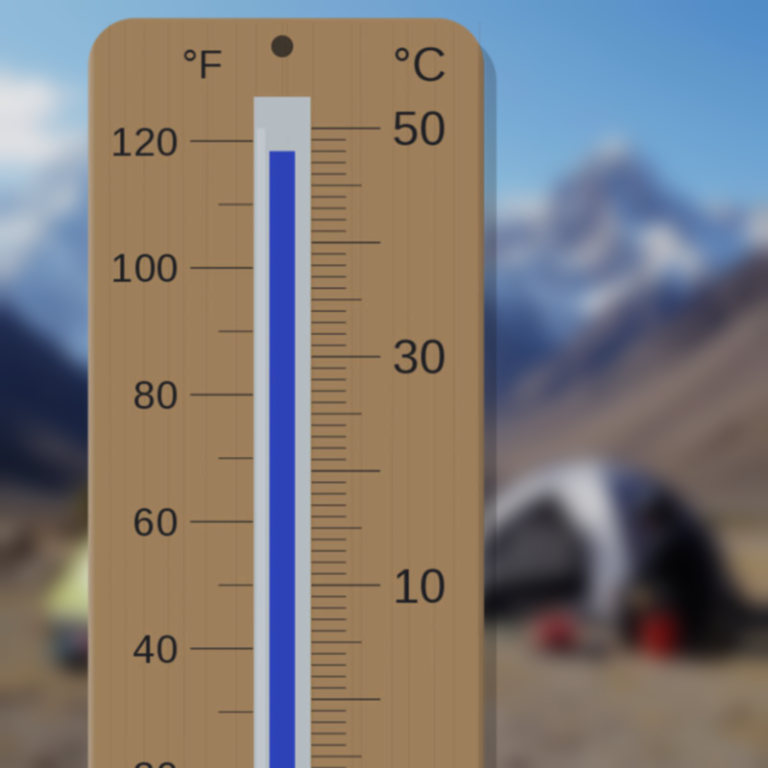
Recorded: 48 °C
